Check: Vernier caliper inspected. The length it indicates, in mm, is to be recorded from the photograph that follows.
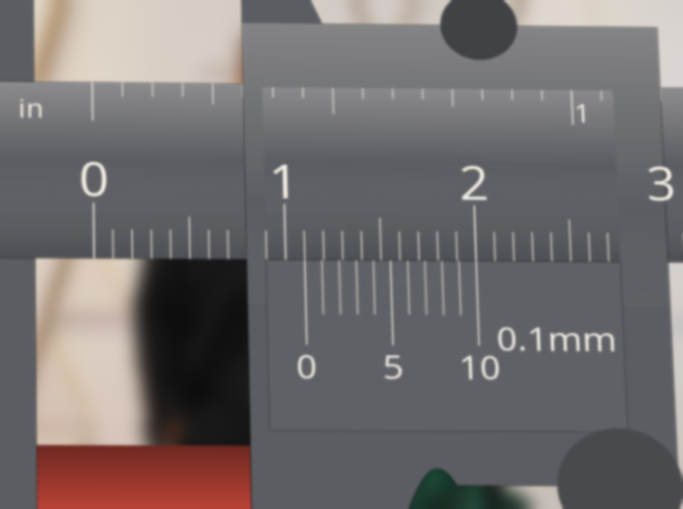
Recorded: 11.0 mm
